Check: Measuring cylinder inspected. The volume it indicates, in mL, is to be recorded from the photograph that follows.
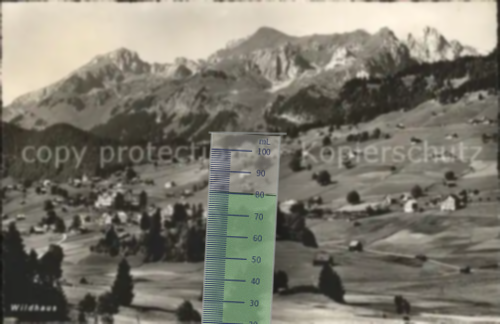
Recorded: 80 mL
